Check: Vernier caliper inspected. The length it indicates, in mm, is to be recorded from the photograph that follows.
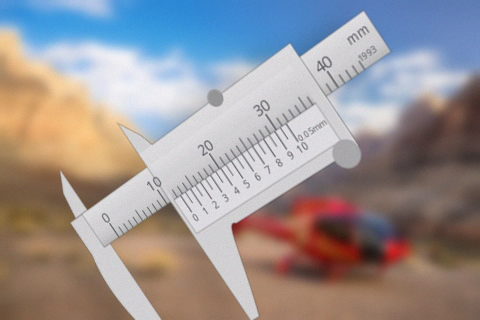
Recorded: 12.6 mm
